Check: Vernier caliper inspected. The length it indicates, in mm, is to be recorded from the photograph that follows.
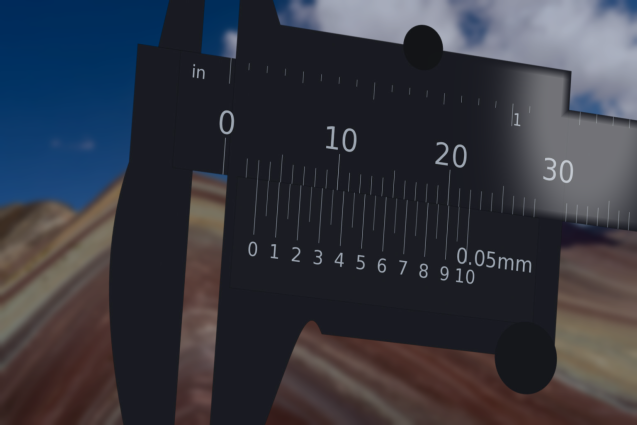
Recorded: 3.0 mm
